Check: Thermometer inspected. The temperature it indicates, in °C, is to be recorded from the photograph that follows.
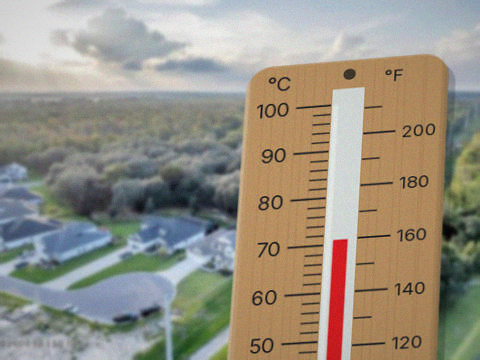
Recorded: 71 °C
